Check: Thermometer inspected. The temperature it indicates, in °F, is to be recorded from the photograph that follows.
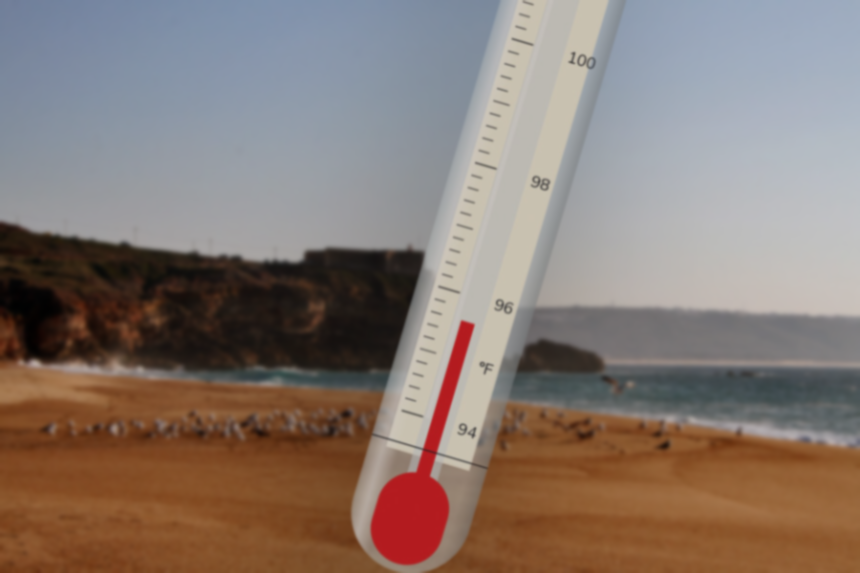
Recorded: 95.6 °F
